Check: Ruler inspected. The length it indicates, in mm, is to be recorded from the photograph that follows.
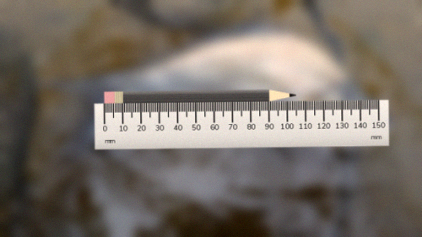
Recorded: 105 mm
